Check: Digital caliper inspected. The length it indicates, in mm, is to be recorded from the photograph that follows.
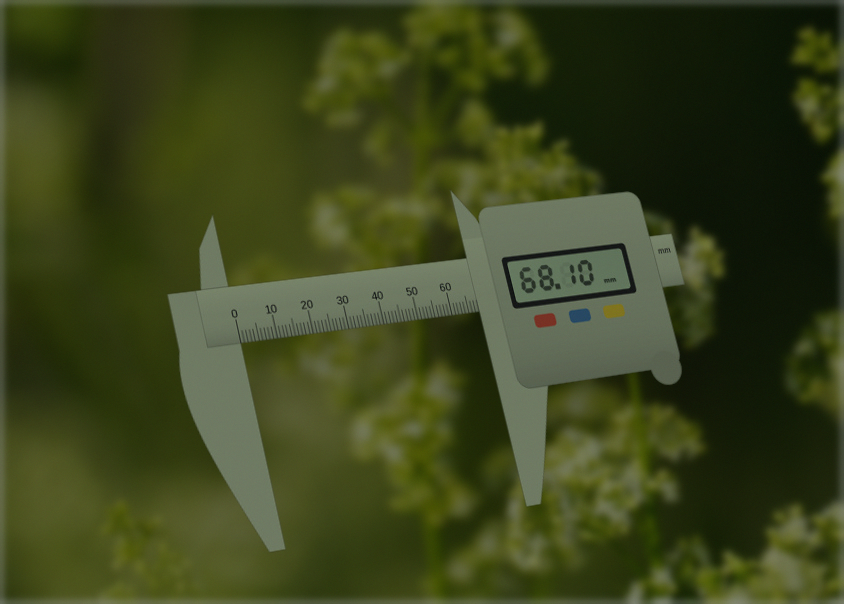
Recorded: 68.10 mm
